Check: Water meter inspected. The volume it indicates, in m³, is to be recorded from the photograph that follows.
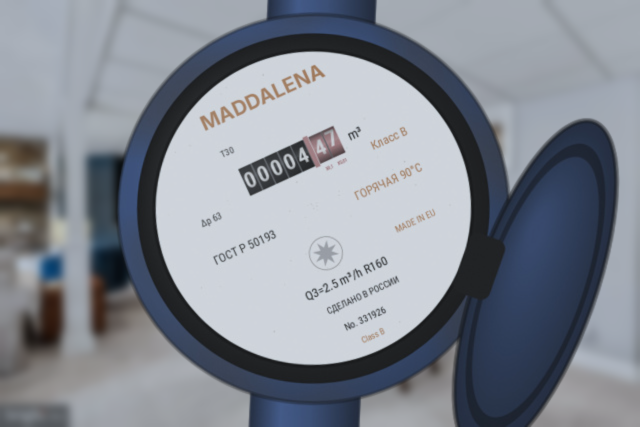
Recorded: 4.47 m³
